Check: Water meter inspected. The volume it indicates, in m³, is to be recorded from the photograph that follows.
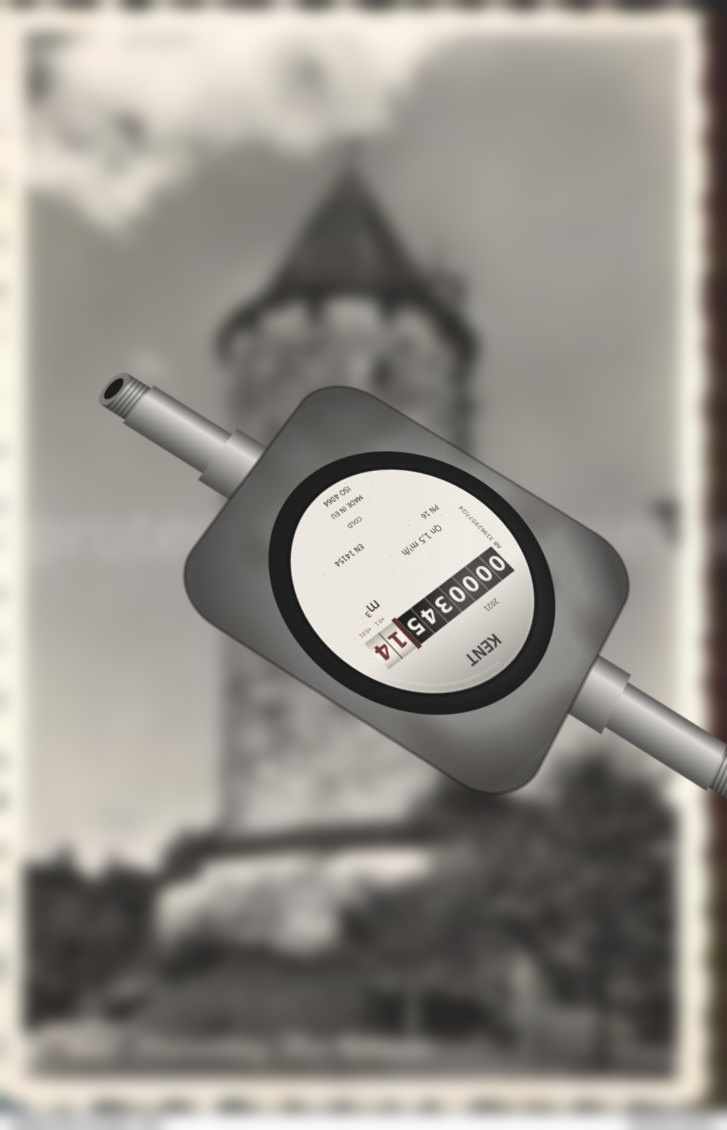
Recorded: 345.14 m³
